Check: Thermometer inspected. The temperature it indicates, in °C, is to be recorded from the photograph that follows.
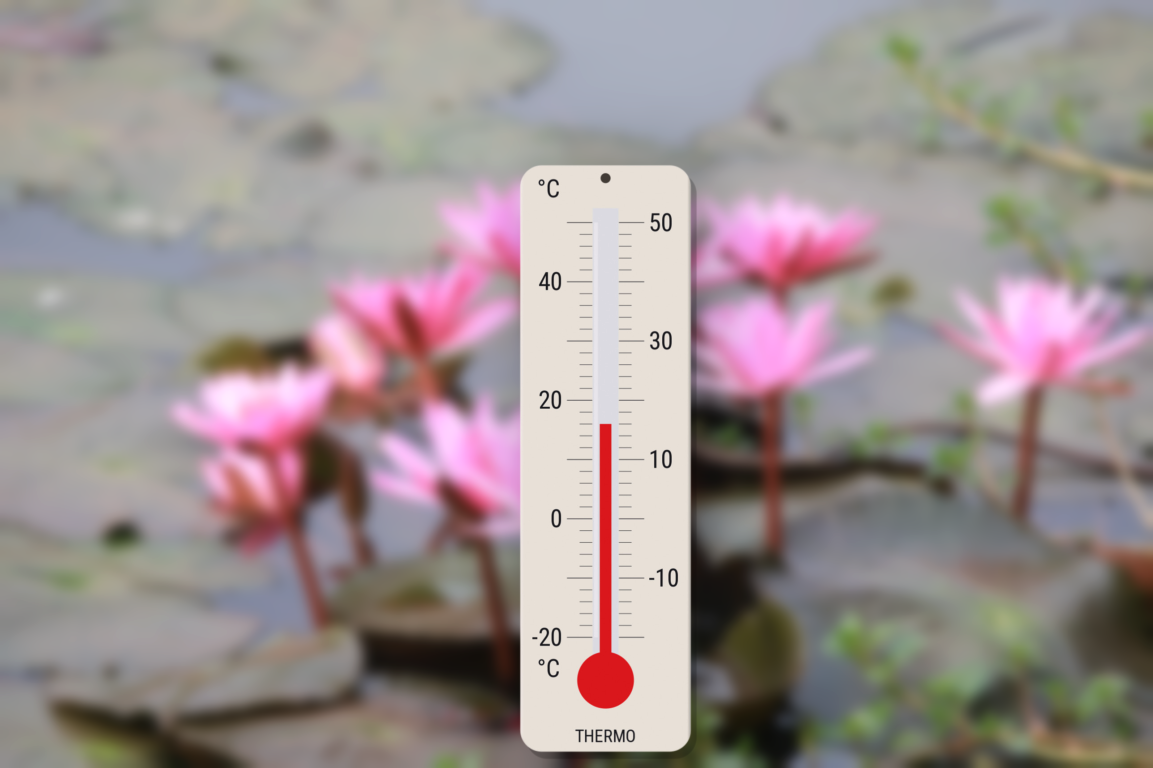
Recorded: 16 °C
